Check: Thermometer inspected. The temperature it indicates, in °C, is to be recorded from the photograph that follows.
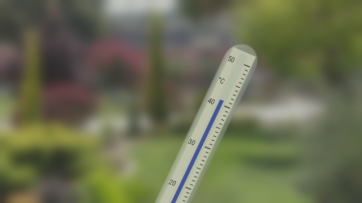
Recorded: 41 °C
